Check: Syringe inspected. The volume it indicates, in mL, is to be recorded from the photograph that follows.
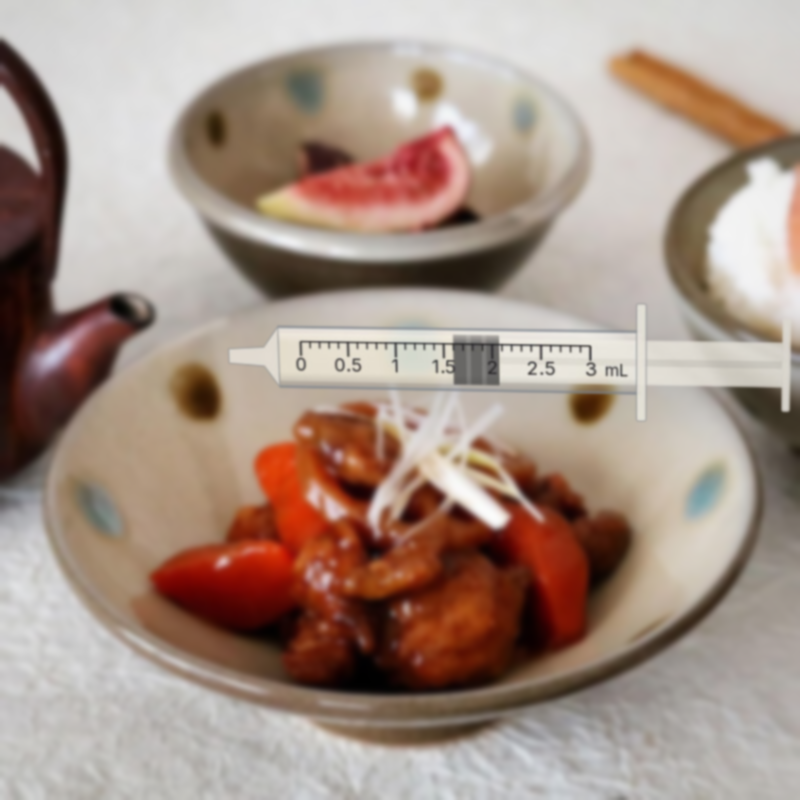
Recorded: 1.6 mL
